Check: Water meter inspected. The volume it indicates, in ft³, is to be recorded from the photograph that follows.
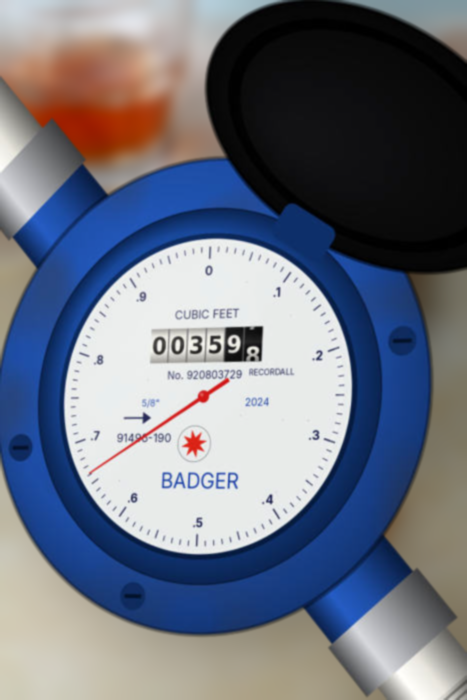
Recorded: 3597.66 ft³
